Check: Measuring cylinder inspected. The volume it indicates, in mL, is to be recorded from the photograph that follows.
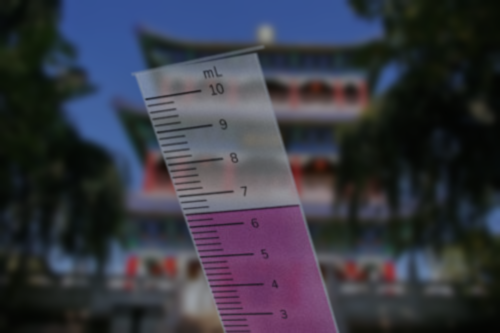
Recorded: 6.4 mL
